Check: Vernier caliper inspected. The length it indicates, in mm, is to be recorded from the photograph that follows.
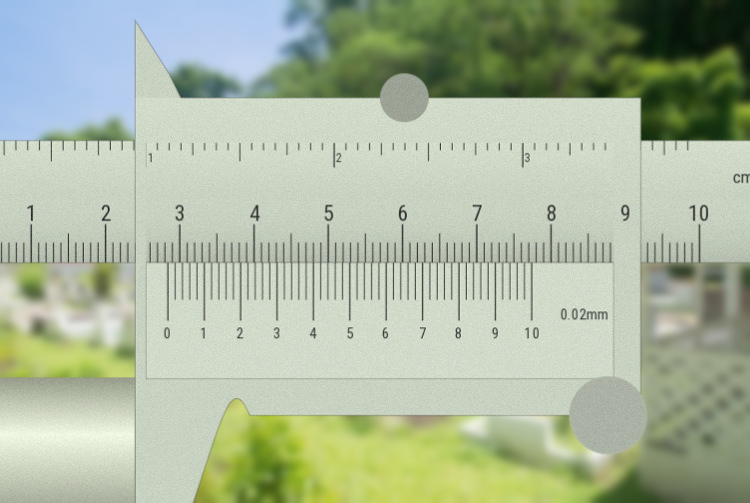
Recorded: 28.4 mm
